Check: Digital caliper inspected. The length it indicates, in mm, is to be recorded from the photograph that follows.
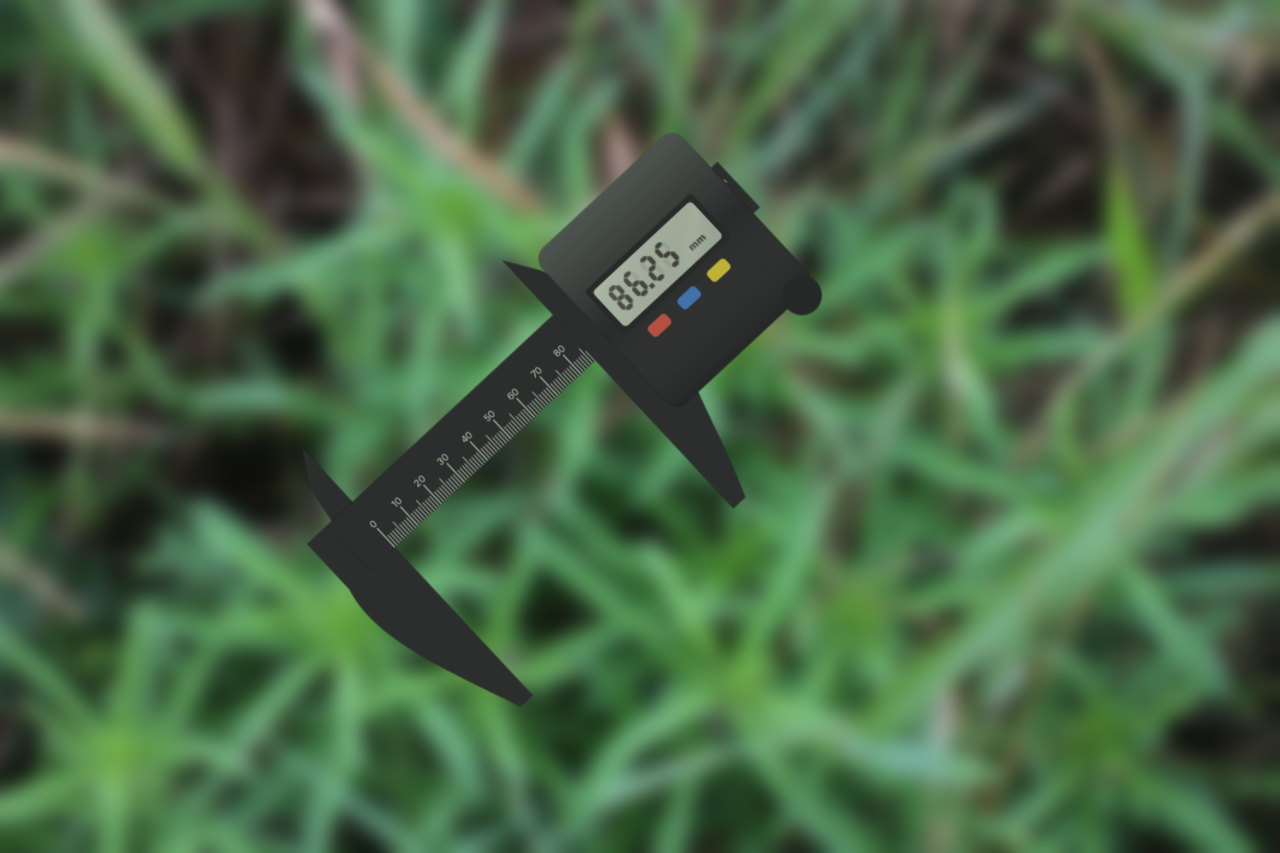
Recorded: 86.25 mm
